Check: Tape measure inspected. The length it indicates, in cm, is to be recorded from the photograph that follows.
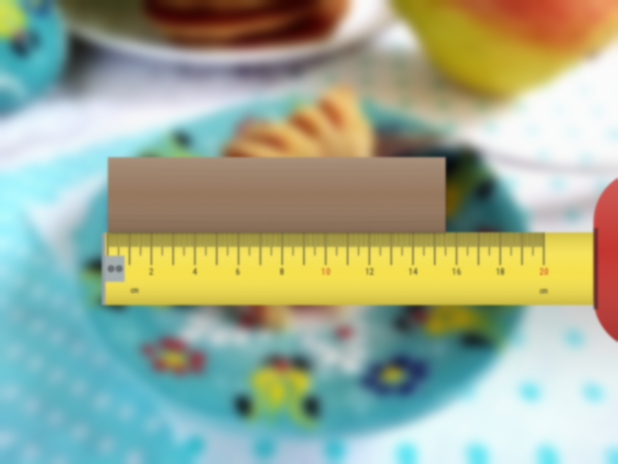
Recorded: 15.5 cm
